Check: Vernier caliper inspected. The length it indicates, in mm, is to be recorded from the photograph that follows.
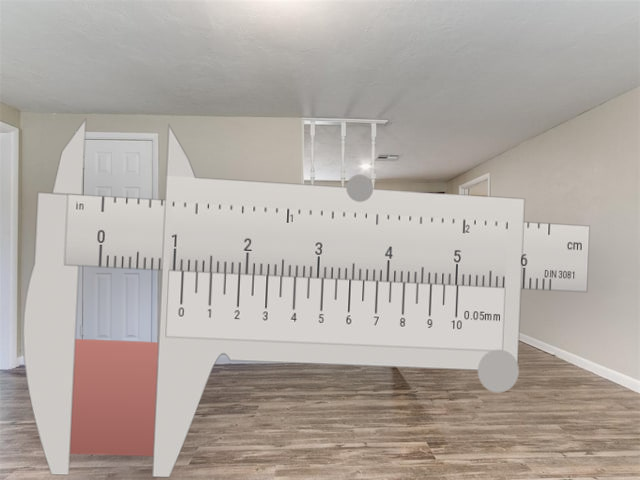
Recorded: 11.2 mm
